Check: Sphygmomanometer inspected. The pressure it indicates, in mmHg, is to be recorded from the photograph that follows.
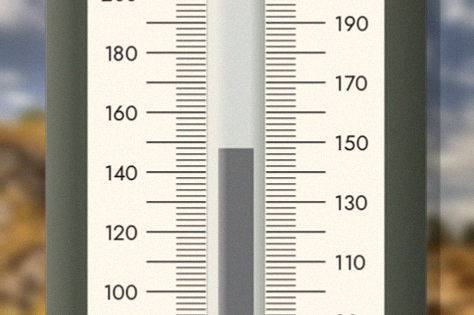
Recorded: 148 mmHg
